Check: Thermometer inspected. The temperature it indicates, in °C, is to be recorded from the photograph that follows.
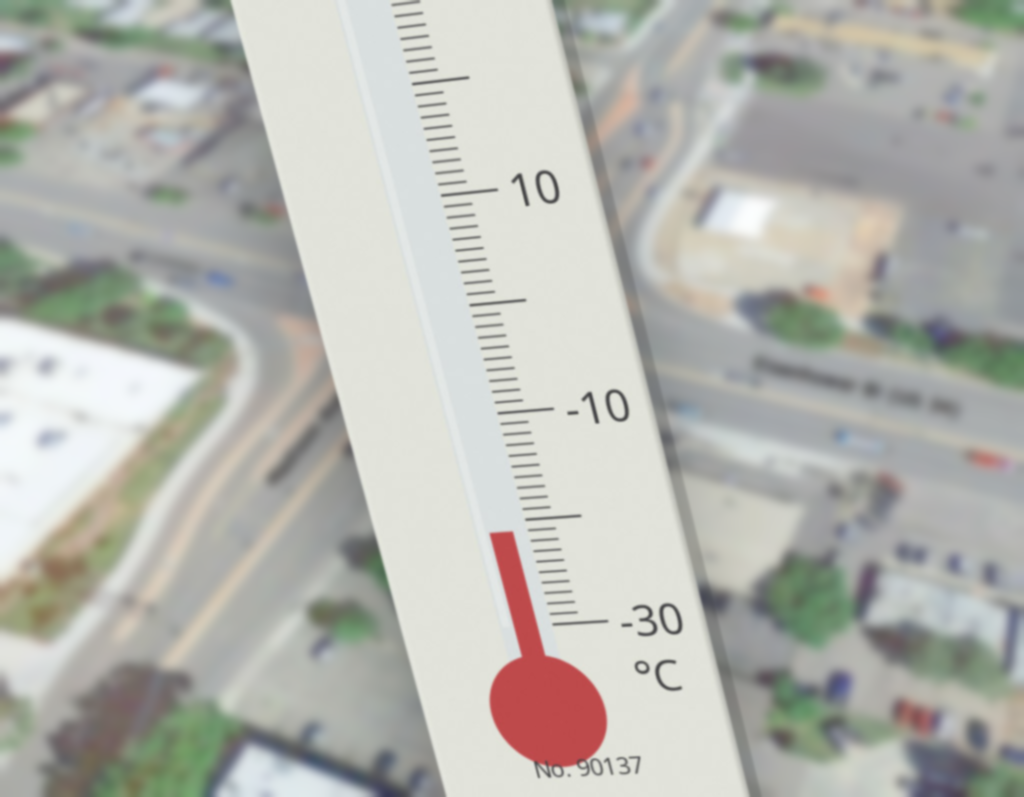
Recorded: -21 °C
